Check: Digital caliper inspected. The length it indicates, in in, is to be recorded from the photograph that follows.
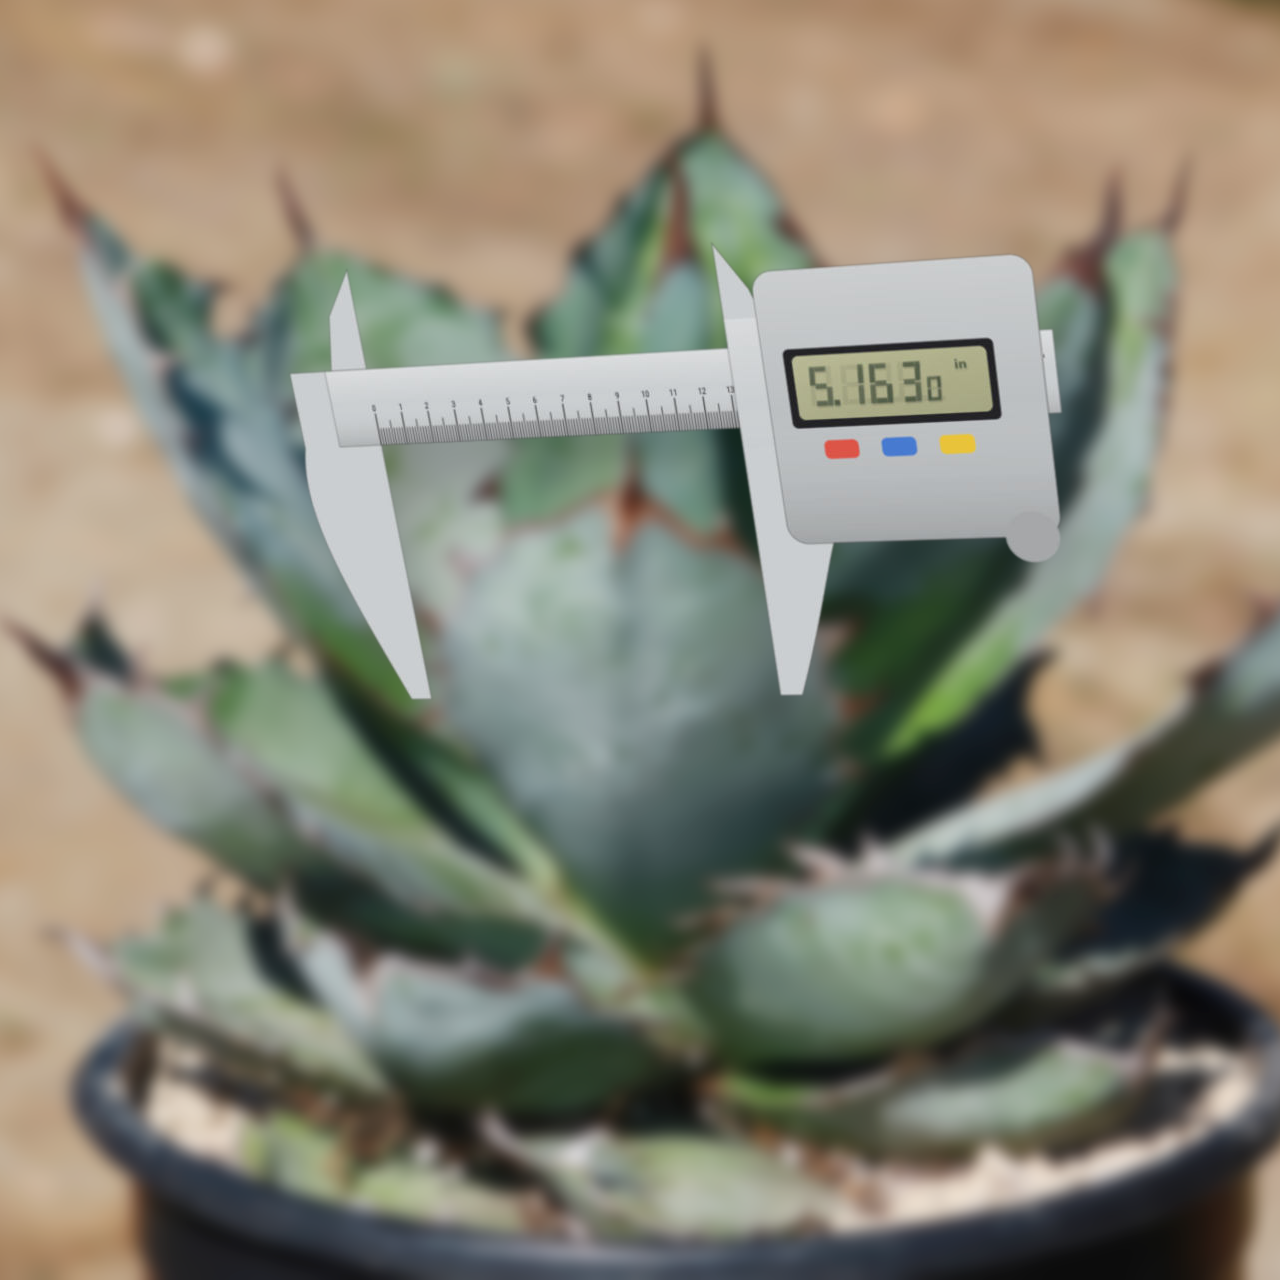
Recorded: 5.1630 in
